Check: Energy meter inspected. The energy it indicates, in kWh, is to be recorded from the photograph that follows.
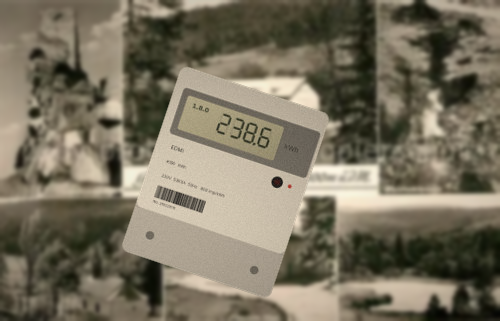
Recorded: 238.6 kWh
